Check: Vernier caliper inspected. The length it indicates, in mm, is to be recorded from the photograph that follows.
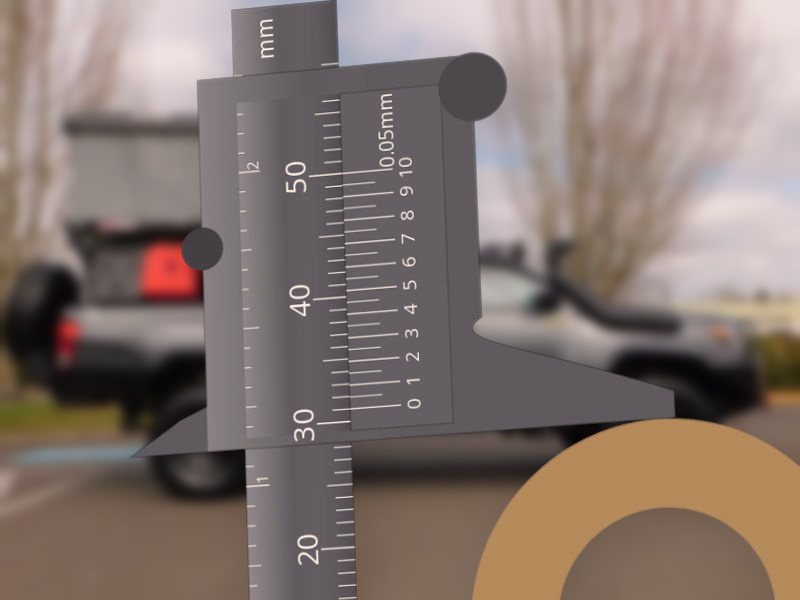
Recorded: 31.0 mm
